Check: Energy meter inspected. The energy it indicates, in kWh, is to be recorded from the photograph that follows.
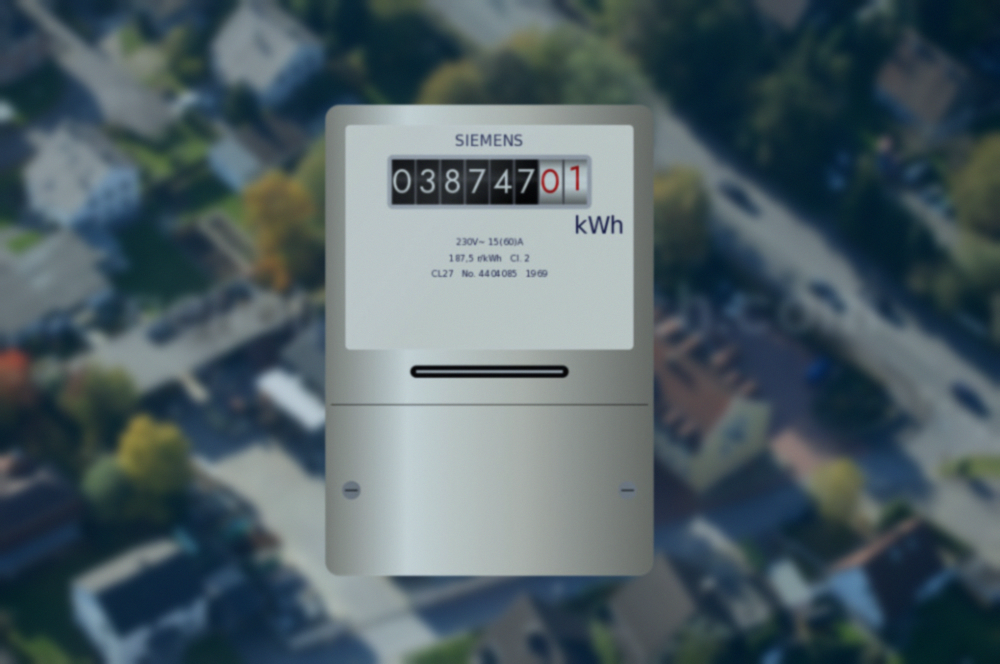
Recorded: 38747.01 kWh
